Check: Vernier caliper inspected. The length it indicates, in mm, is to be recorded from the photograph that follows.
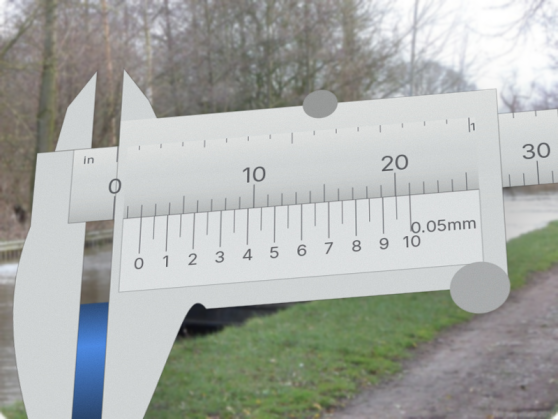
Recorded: 2.0 mm
